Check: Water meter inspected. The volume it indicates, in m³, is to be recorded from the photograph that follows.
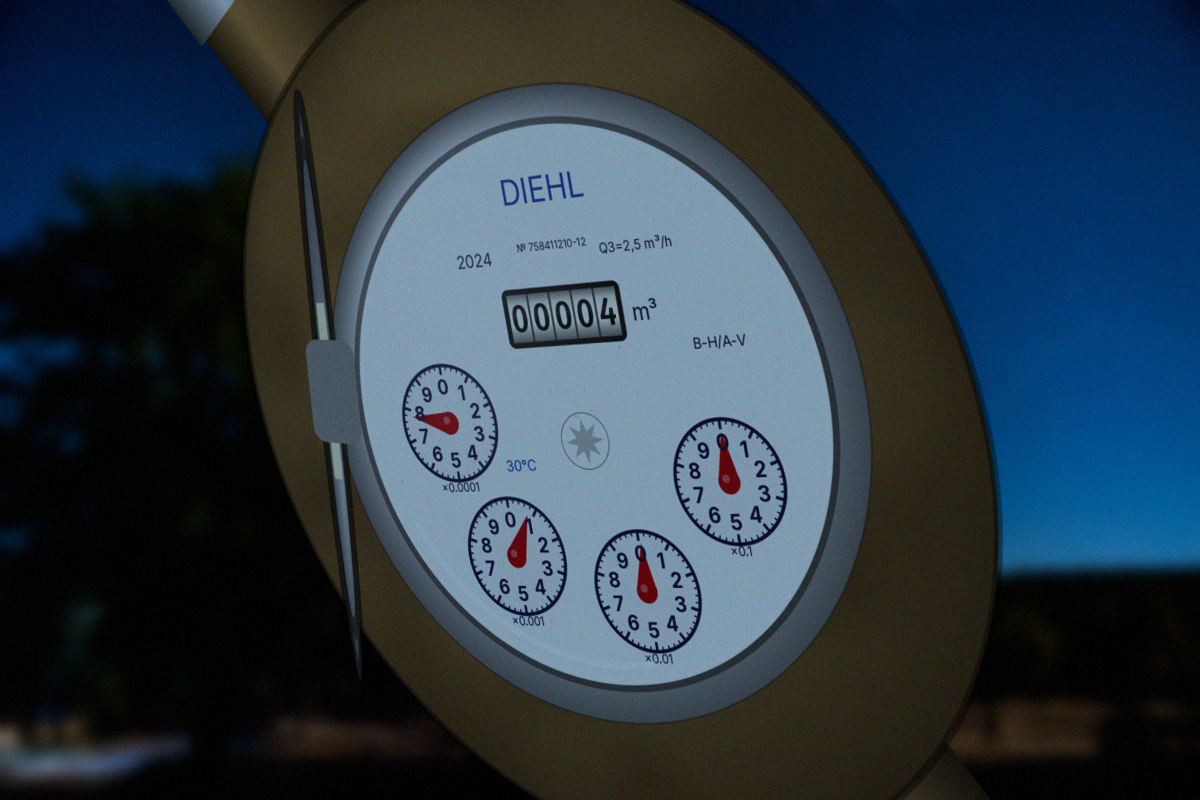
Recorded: 4.0007 m³
